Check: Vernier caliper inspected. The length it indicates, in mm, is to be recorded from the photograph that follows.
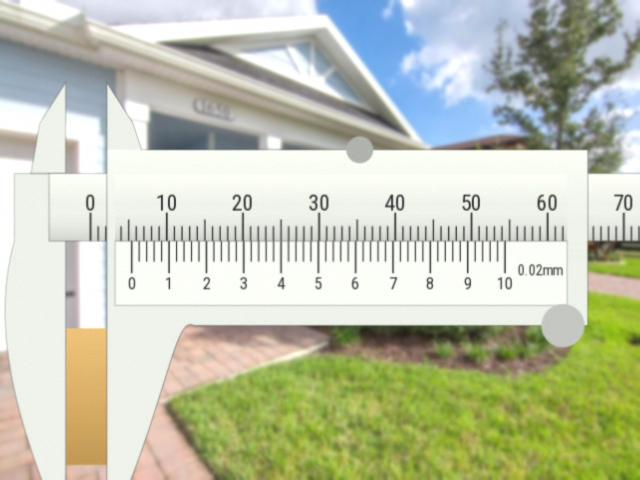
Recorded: 5.4 mm
